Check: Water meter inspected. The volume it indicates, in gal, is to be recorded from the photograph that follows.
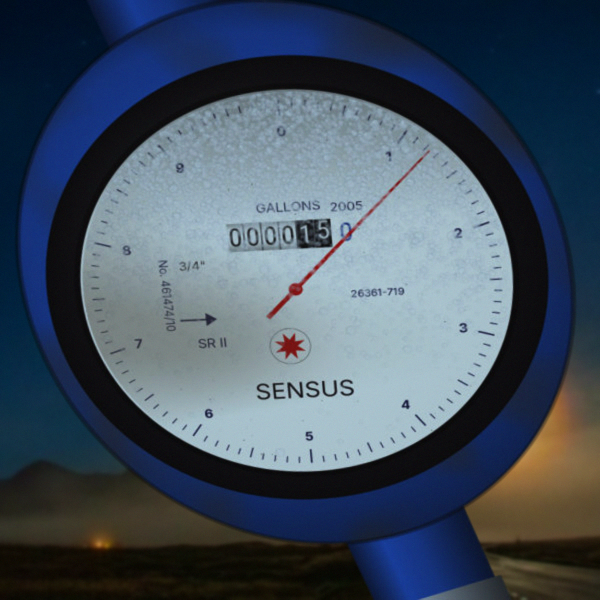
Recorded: 151.2 gal
